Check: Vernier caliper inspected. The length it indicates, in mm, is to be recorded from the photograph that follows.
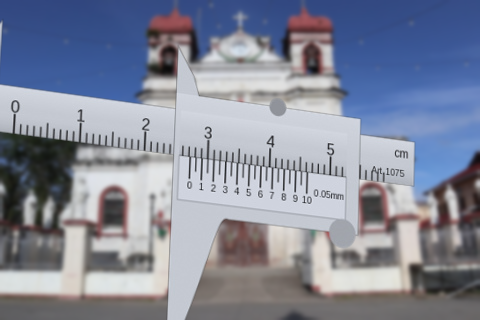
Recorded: 27.2 mm
